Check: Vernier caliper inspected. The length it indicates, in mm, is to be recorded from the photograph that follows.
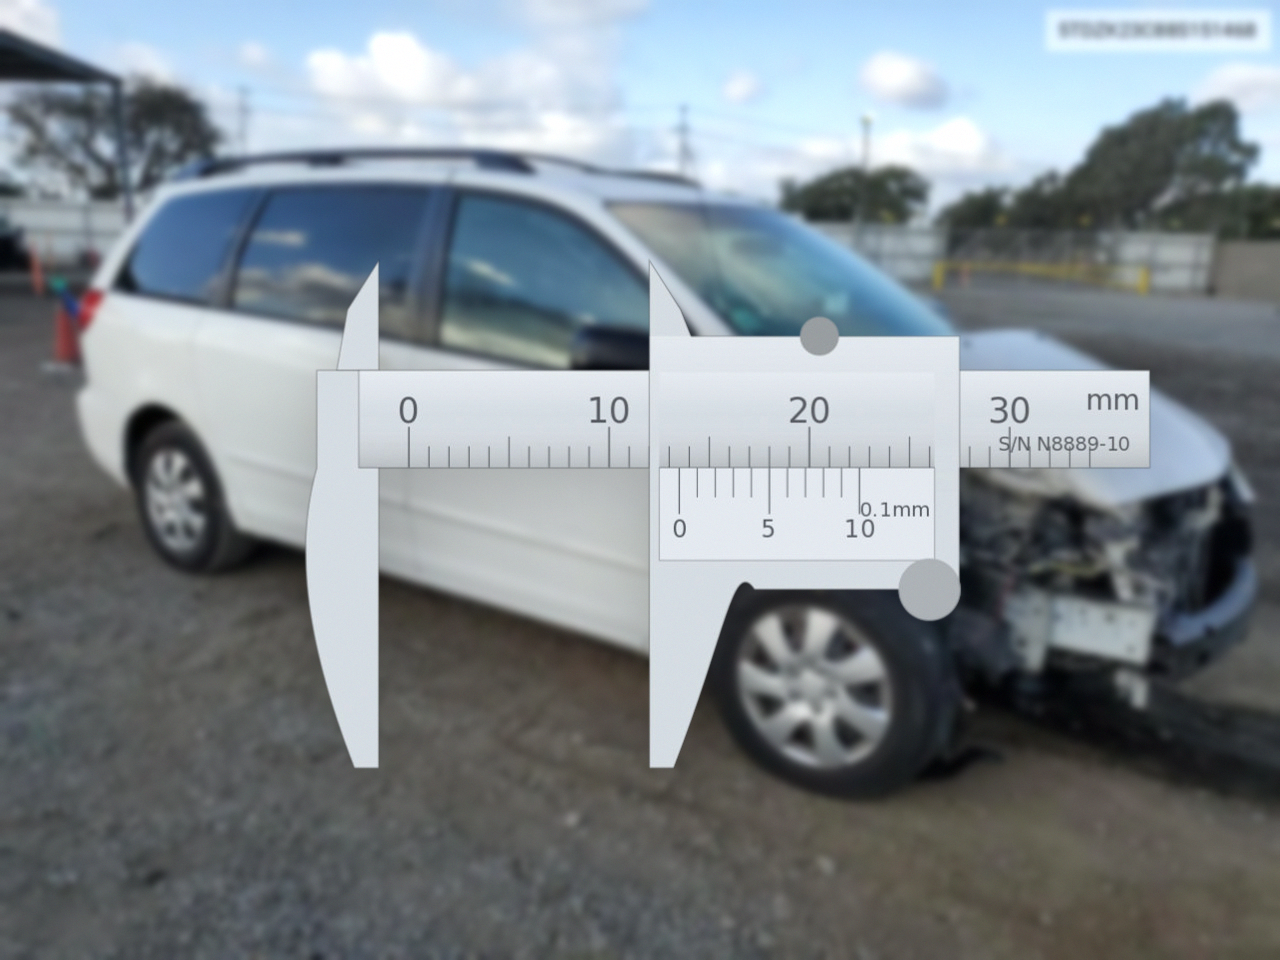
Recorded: 13.5 mm
